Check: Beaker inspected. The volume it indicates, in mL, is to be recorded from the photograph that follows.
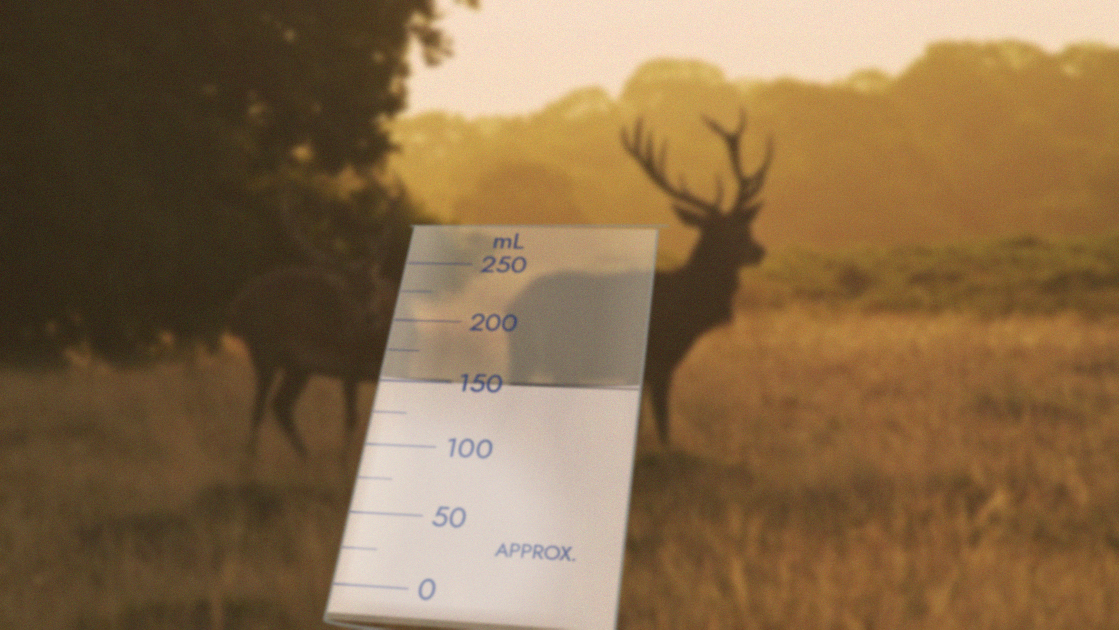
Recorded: 150 mL
